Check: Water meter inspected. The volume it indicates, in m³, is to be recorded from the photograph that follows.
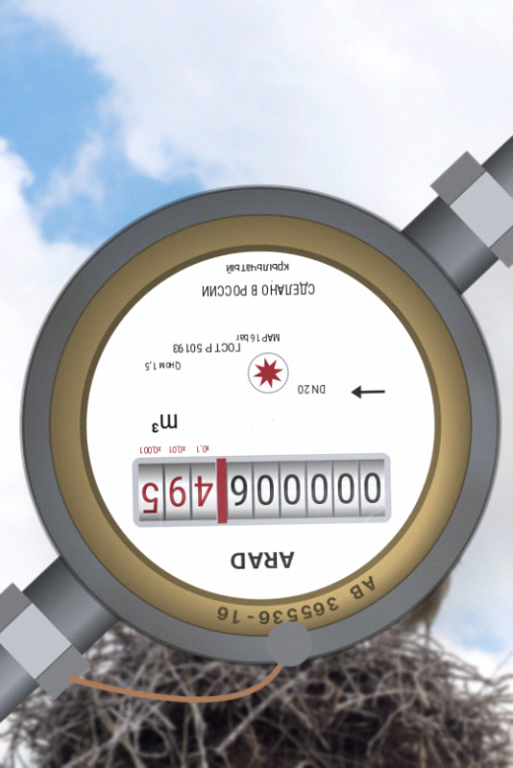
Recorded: 6.495 m³
